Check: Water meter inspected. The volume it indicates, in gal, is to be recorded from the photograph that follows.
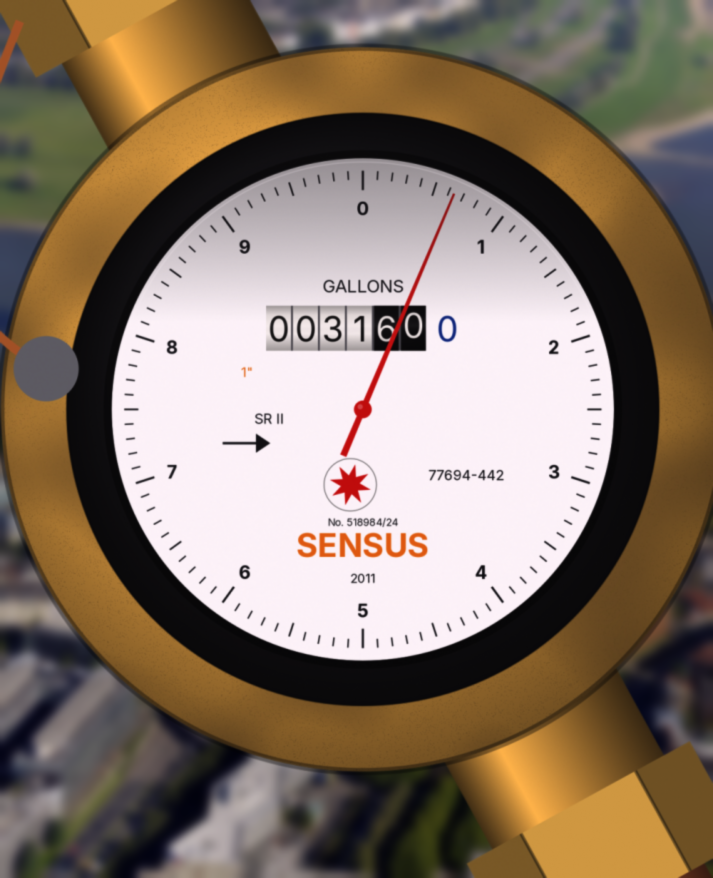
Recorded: 31600.6 gal
